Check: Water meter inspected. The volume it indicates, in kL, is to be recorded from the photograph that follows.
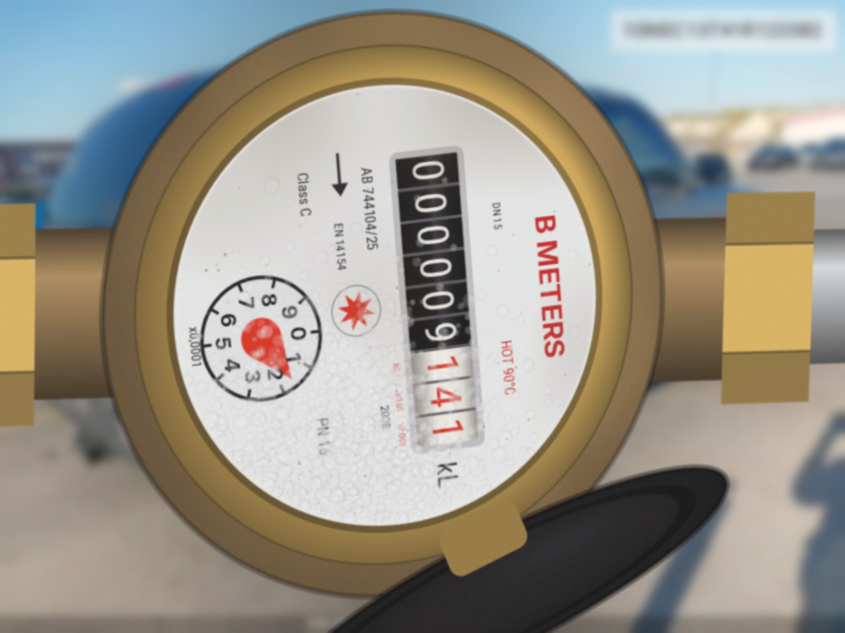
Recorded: 9.1411 kL
